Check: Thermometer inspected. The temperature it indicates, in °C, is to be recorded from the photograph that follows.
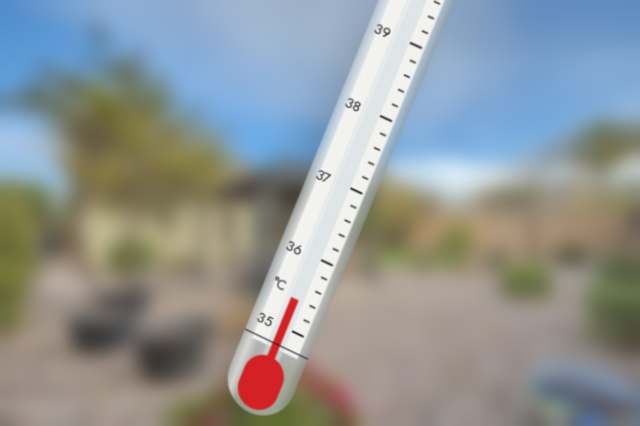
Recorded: 35.4 °C
